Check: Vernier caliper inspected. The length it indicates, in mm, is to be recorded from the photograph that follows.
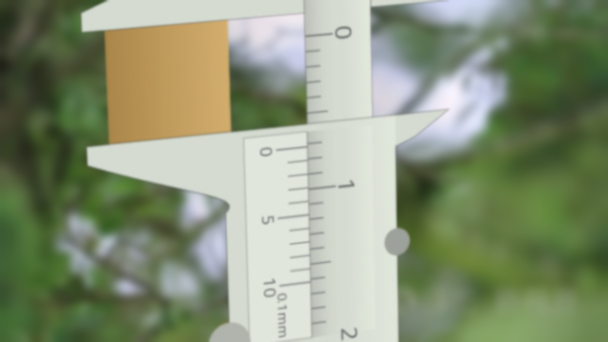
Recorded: 7.2 mm
